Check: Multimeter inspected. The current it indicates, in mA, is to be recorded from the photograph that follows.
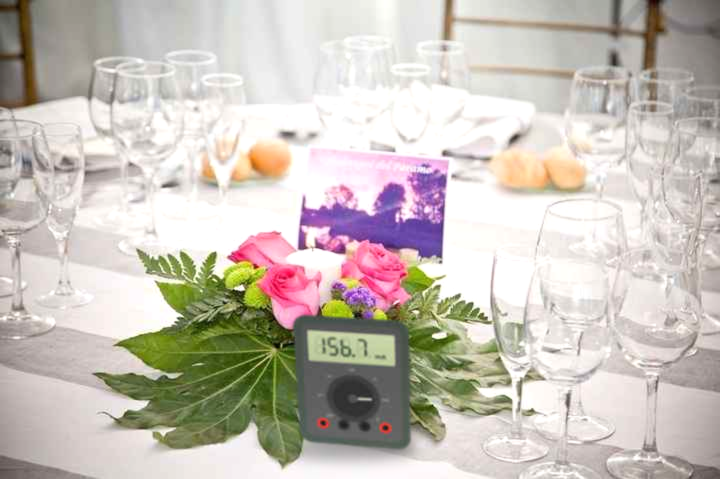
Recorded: 156.7 mA
